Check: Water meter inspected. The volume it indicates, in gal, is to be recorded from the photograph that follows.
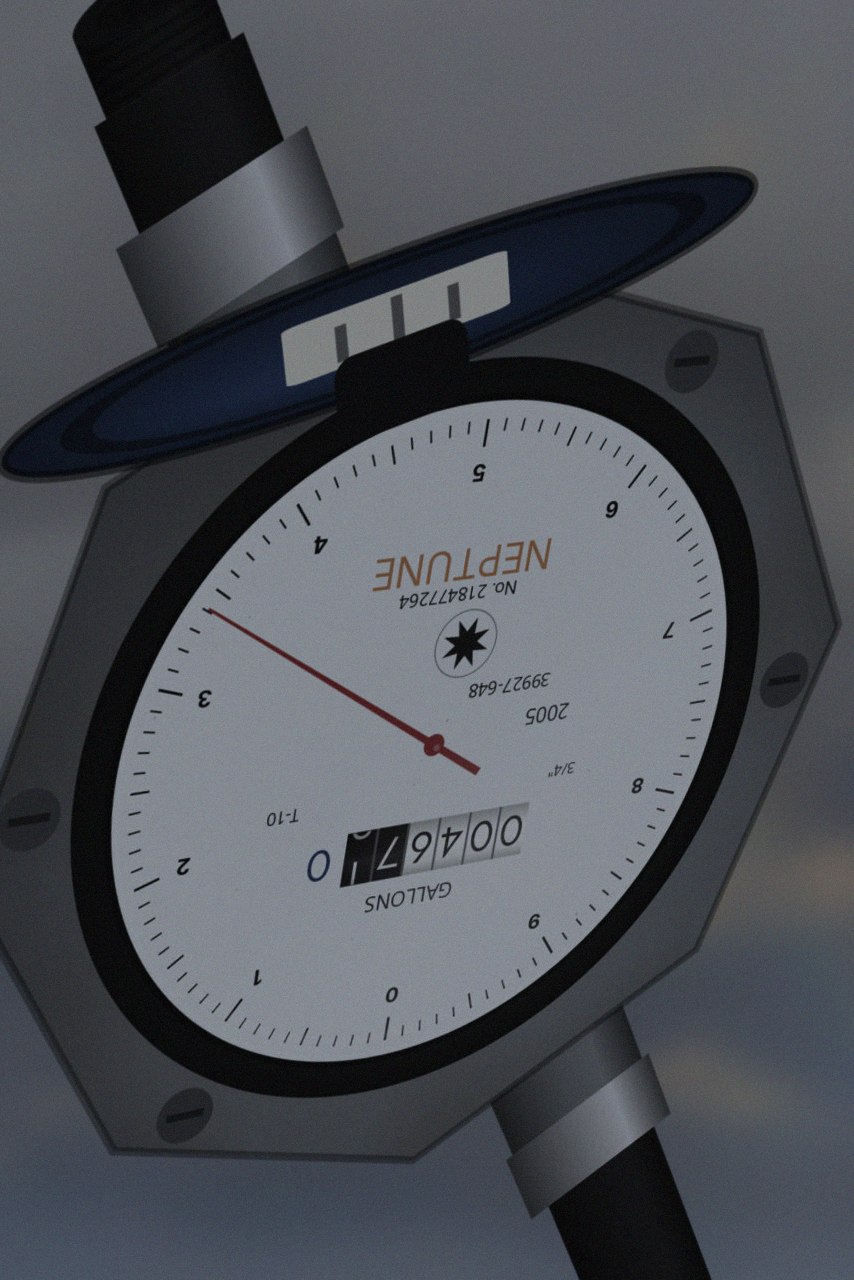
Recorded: 46713.4 gal
